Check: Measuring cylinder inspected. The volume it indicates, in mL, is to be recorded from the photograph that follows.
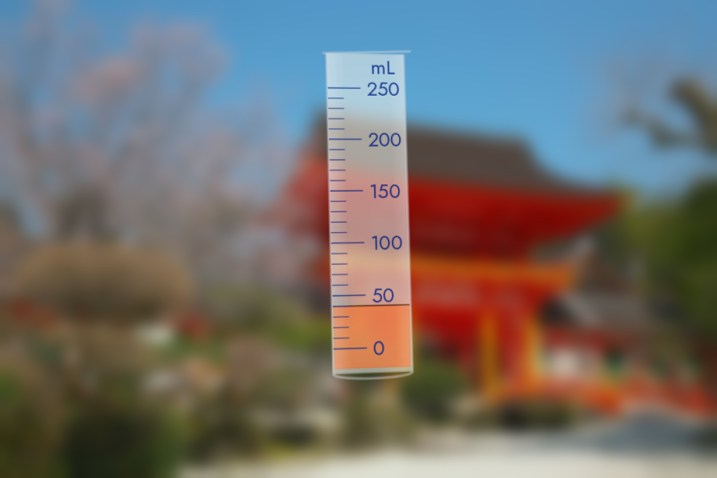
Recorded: 40 mL
